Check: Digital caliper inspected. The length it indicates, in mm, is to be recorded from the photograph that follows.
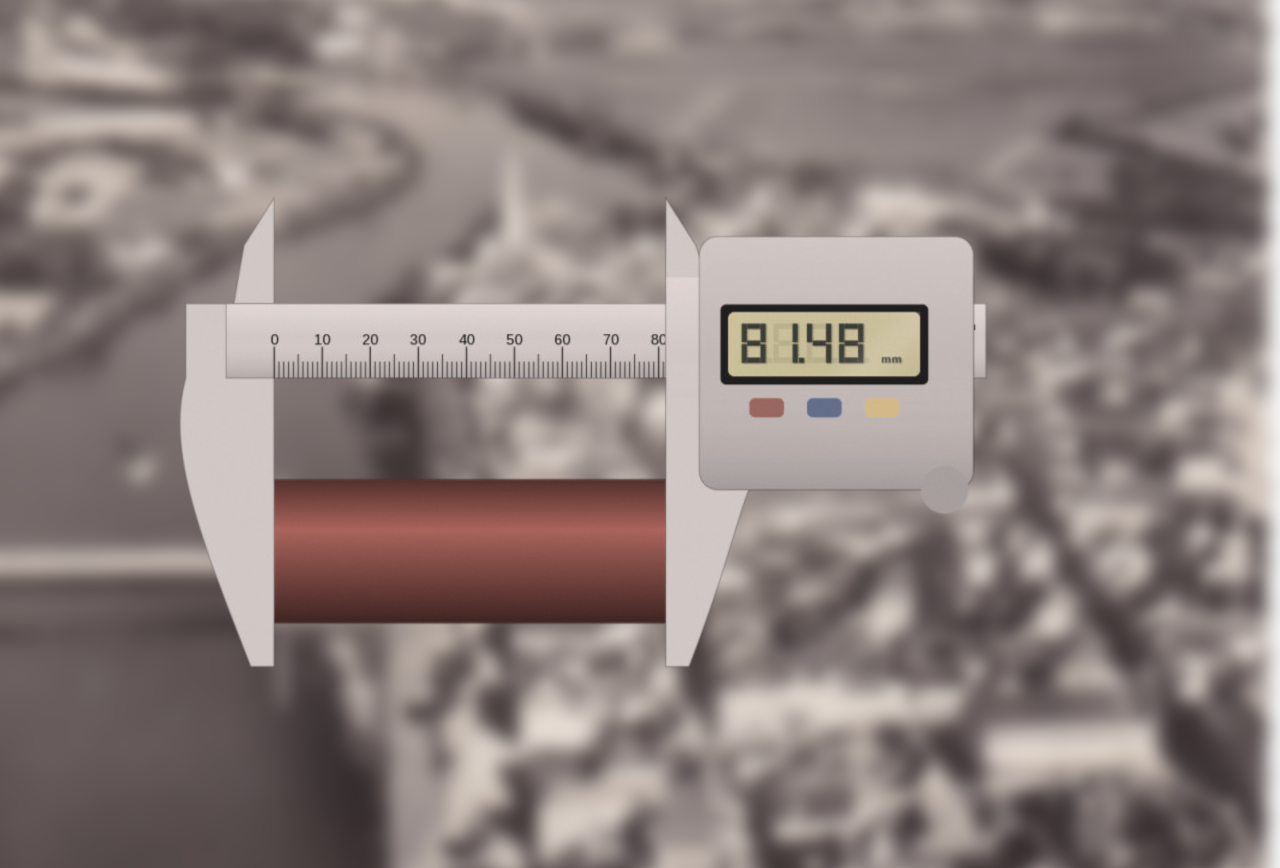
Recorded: 81.48 mm
